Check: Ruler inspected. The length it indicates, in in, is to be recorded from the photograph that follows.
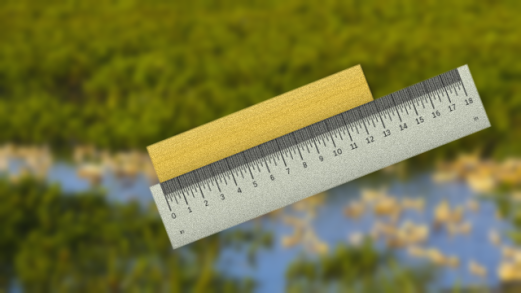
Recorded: 13 in
